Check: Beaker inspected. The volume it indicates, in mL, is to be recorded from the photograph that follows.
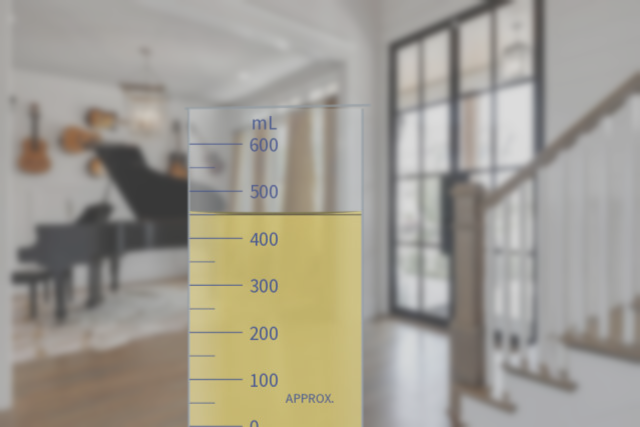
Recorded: 450 mL
